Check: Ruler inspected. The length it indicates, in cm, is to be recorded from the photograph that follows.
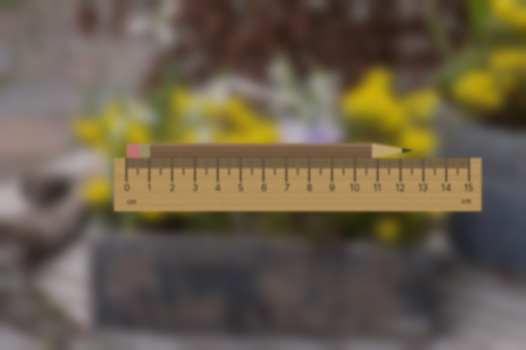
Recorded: 12.5 cm
